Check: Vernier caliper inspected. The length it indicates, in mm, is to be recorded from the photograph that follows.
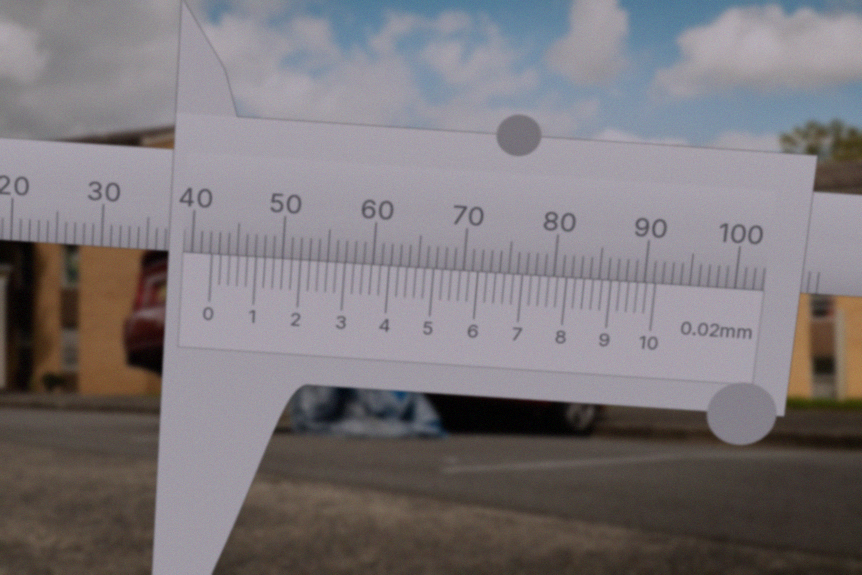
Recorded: 42.2 mm
